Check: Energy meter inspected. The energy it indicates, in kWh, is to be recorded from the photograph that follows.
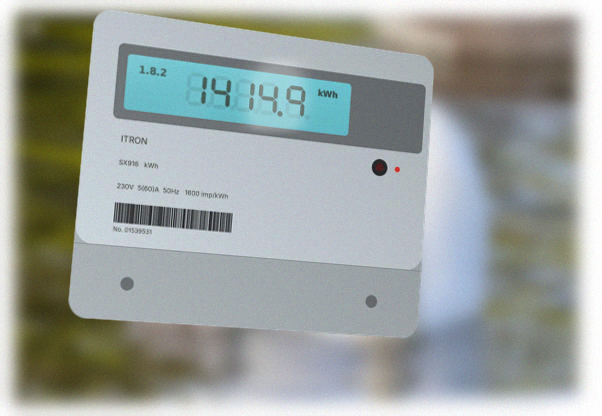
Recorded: 1414.9 kWh
